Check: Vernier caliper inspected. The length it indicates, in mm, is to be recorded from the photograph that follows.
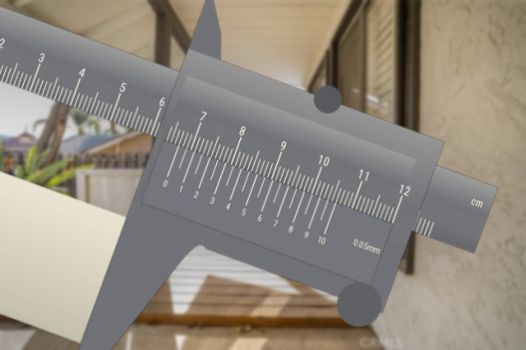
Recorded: 67.0 mm
